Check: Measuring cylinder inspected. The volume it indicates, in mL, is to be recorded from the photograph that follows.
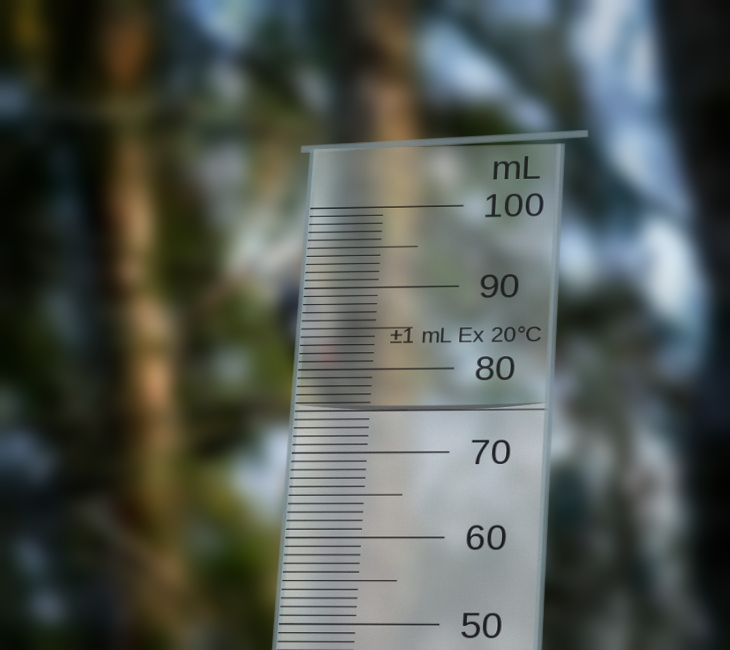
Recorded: 75 mL
